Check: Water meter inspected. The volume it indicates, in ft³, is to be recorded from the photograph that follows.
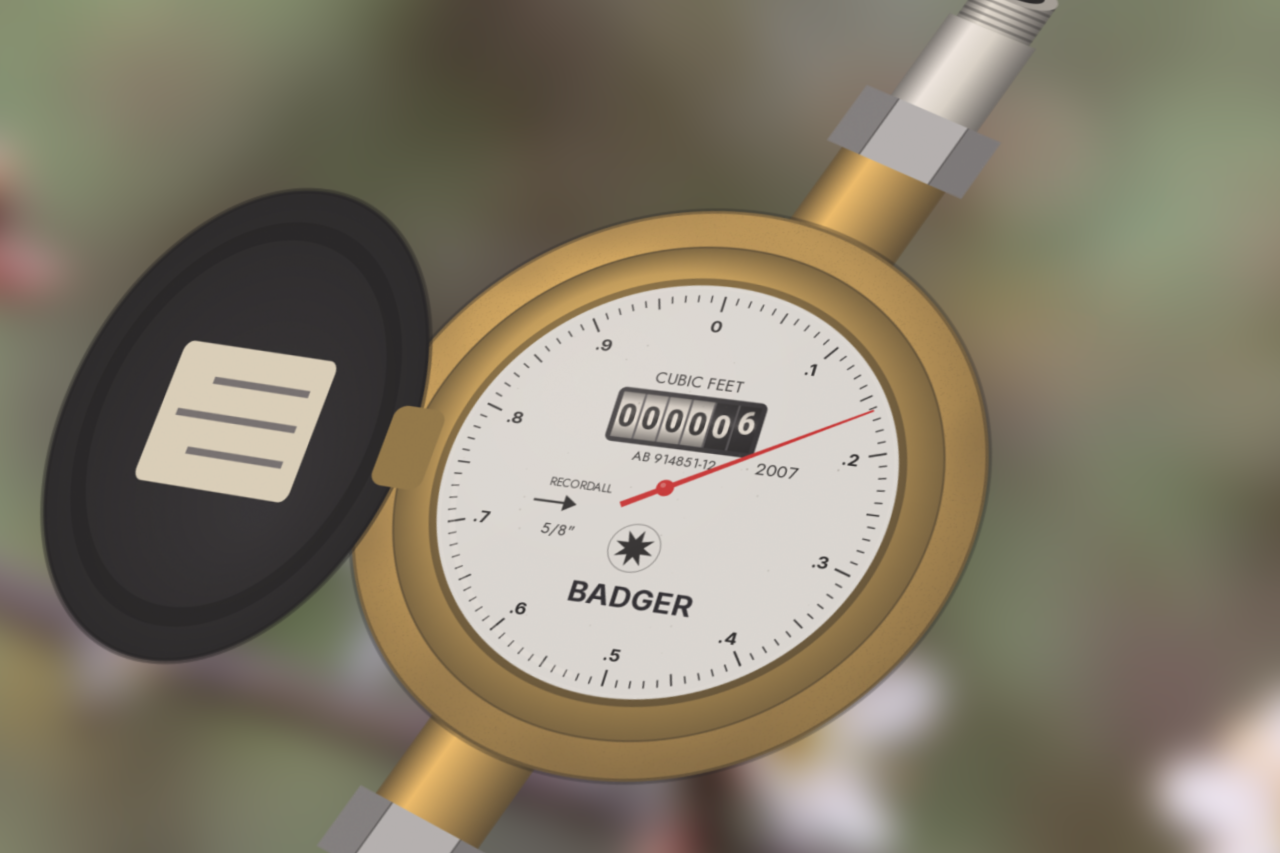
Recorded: 6.16 ft³
